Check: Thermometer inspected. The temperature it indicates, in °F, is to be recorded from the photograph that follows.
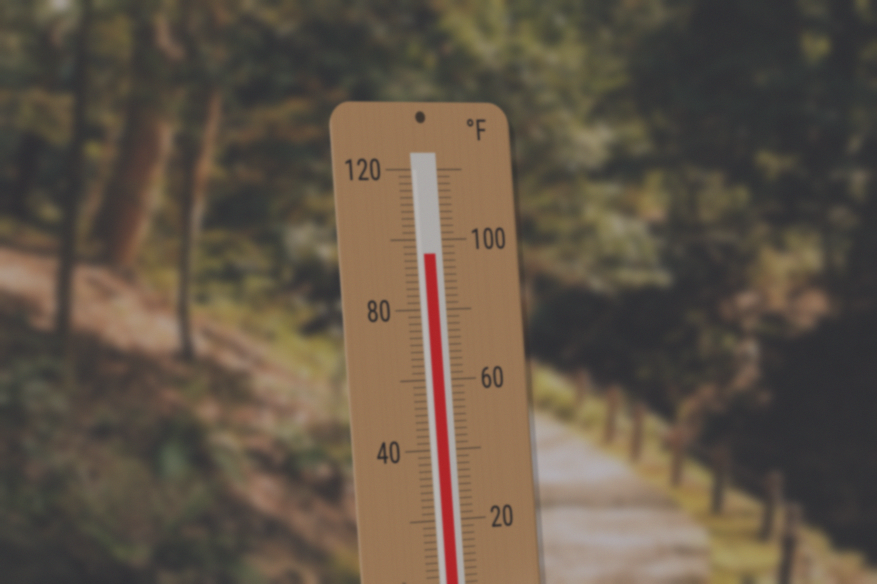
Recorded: 96 °F
